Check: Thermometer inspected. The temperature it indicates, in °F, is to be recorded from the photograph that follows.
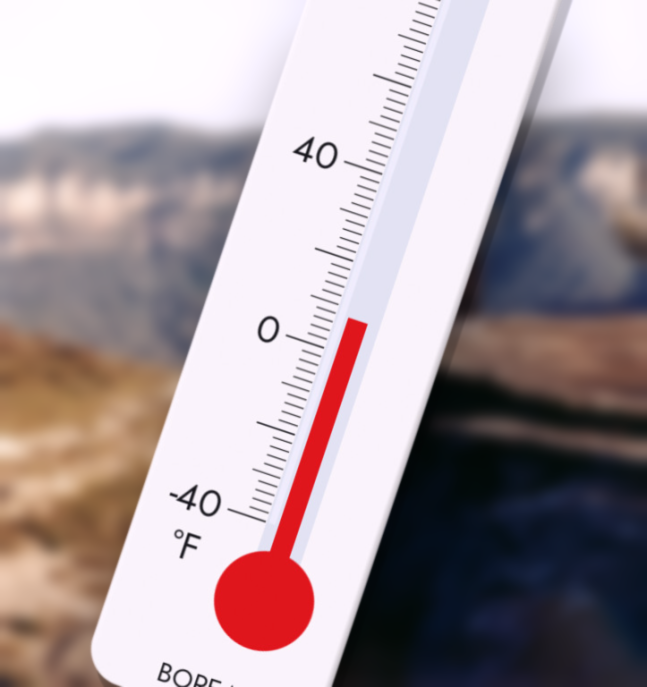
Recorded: 8 °F
